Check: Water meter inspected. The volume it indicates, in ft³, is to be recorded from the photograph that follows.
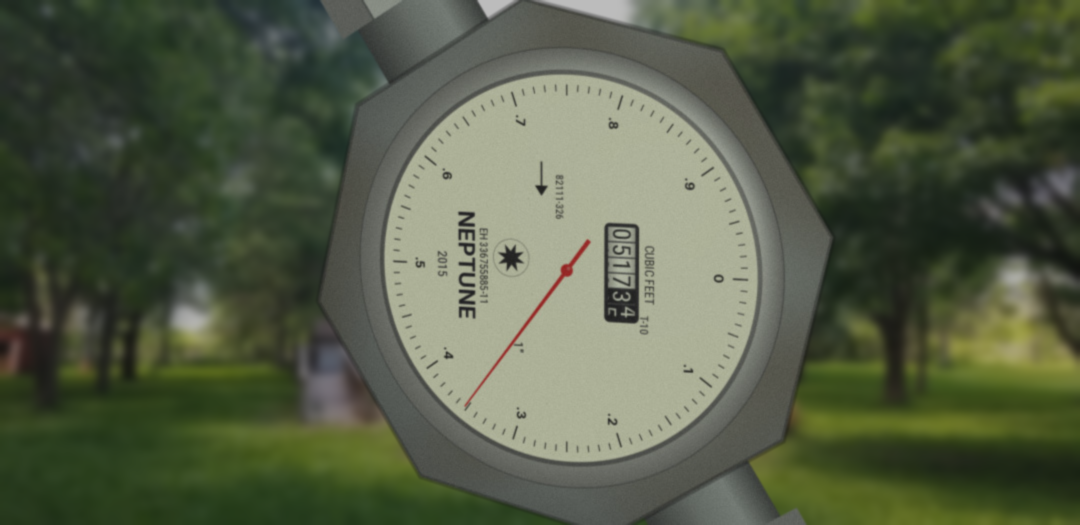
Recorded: 51734.35 ft³
